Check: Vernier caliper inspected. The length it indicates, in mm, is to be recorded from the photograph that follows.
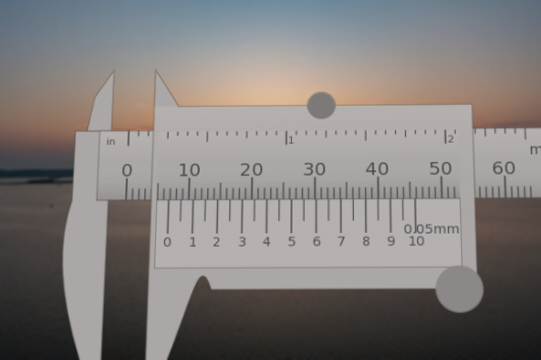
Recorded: 6.8 mm
